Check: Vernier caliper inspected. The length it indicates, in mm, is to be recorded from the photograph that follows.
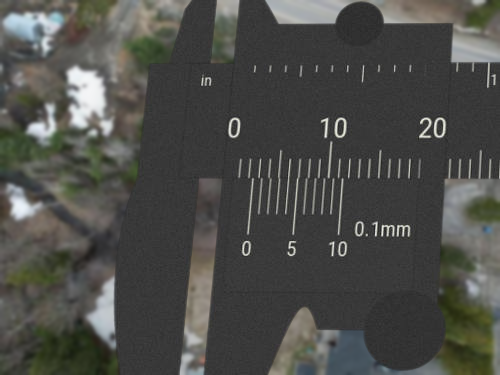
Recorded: 2.4 mm
